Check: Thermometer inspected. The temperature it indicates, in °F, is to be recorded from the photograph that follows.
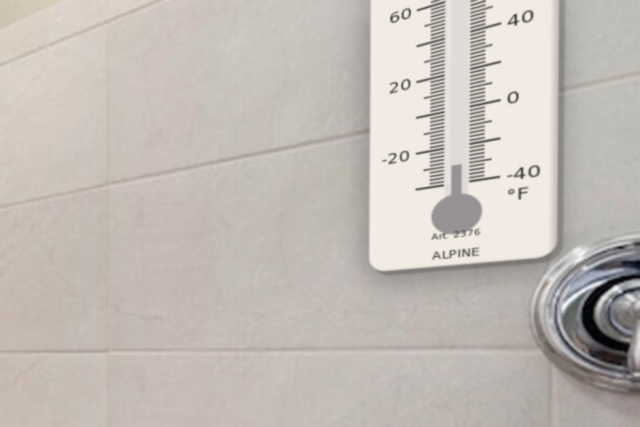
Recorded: -30 °F
